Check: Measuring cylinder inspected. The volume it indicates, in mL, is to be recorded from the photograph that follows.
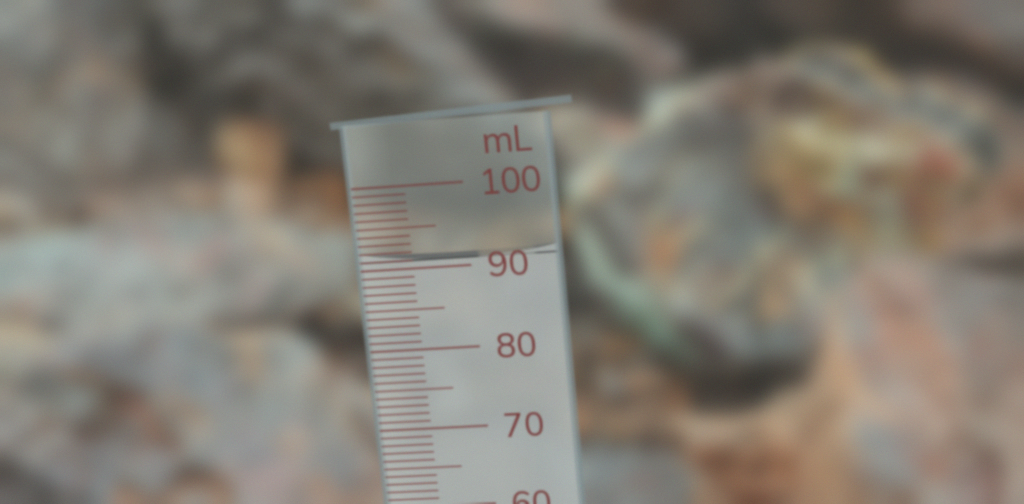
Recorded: 91 mL
